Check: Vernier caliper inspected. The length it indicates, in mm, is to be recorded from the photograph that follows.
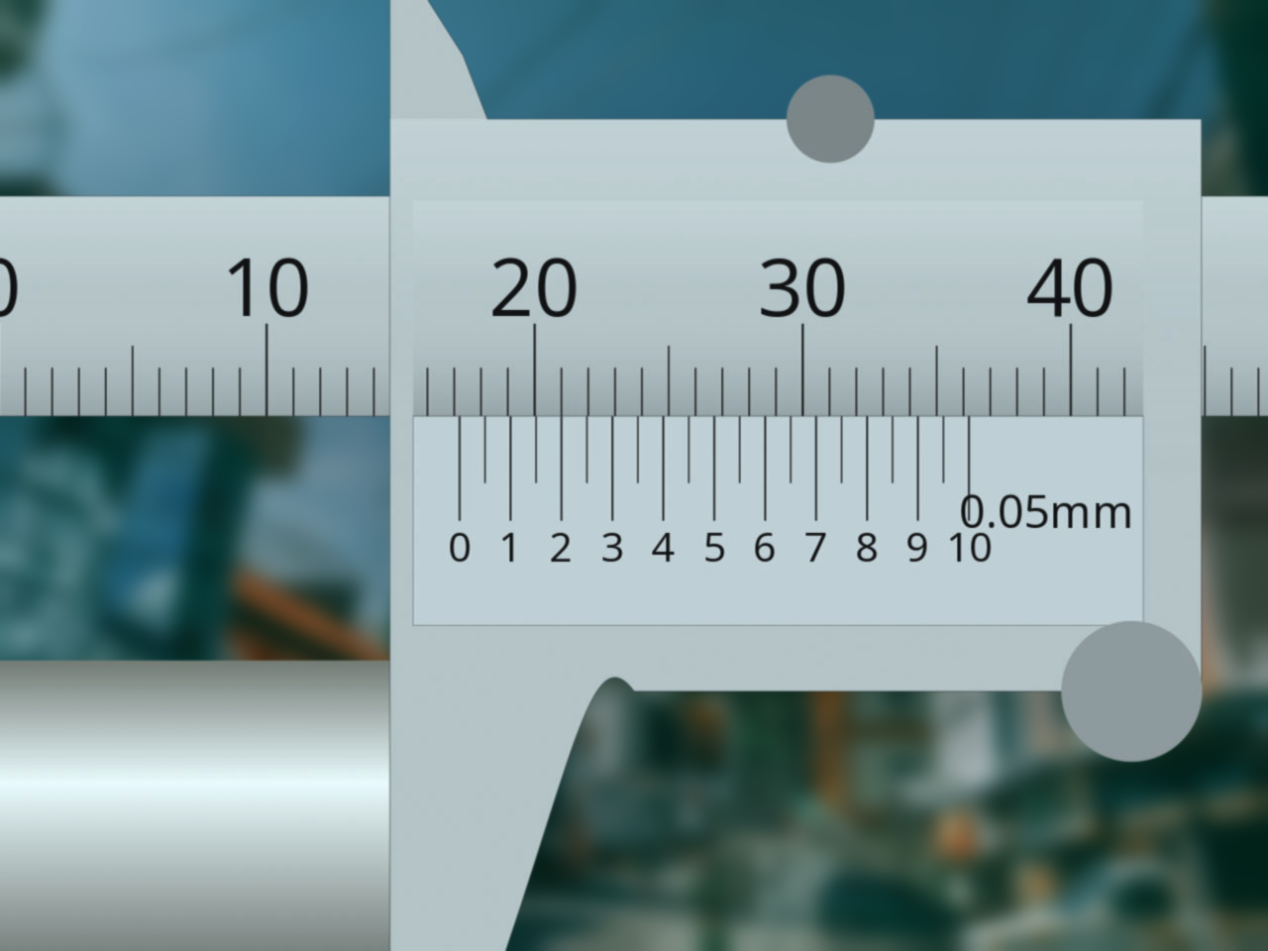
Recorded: 17.2 mm
